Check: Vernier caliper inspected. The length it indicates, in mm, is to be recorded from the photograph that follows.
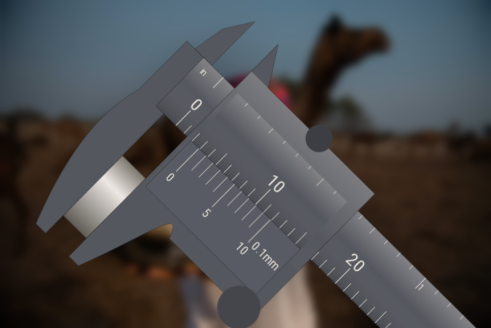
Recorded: 2.9 mm
